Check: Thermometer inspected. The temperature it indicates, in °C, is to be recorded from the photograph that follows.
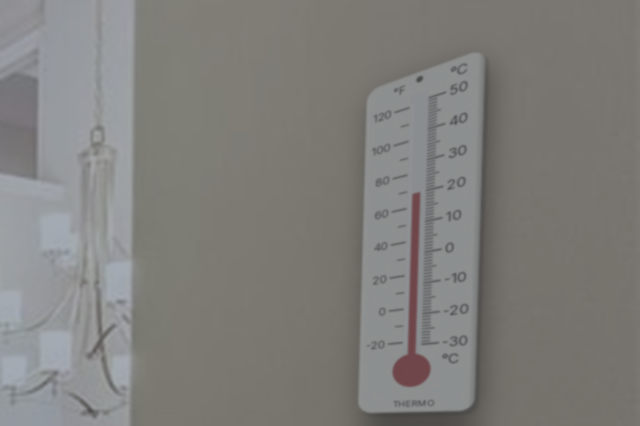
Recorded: 20 °C
